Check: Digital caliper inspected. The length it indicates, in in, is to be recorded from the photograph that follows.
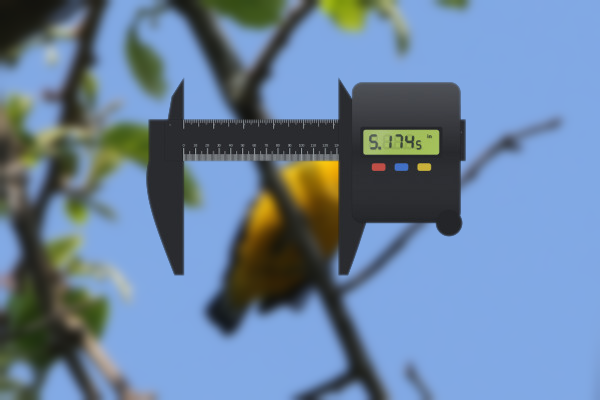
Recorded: 5.1745 in
